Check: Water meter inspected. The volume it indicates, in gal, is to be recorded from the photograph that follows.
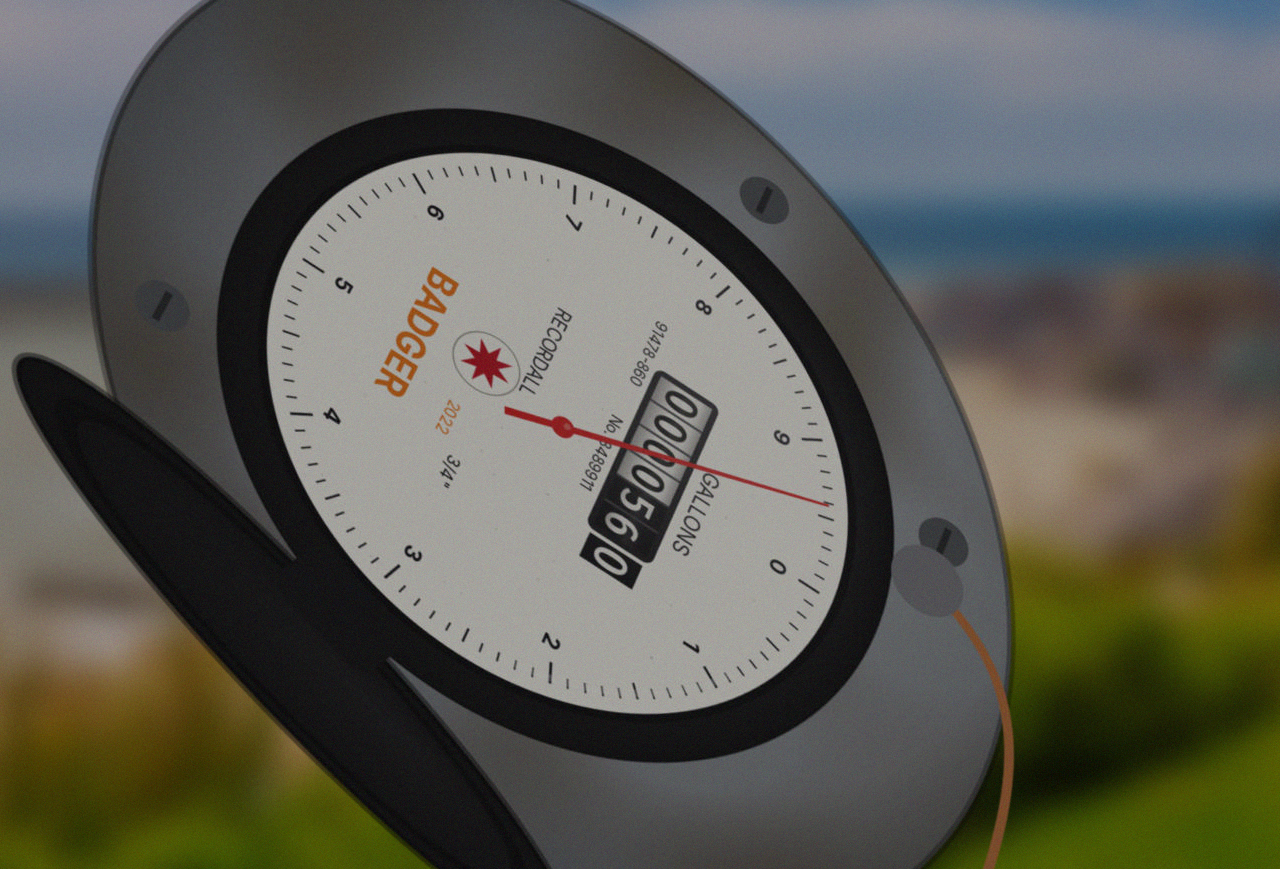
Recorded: 559.4 gal
